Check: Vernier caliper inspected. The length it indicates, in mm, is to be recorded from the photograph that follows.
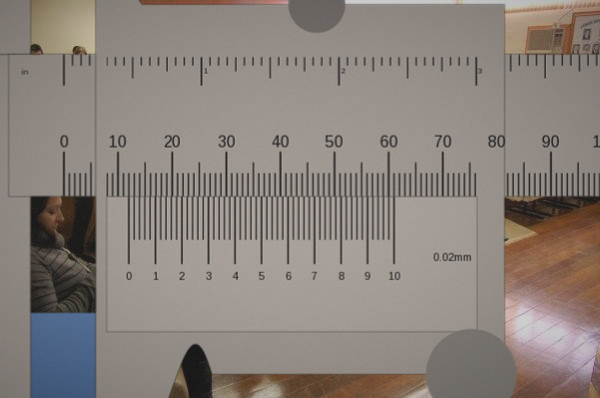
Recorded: 12.0 mm
